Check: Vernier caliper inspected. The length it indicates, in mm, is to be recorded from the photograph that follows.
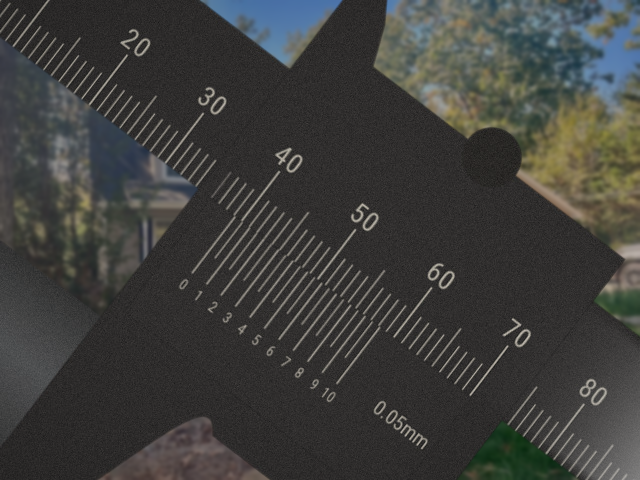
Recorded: 39.2 mm
